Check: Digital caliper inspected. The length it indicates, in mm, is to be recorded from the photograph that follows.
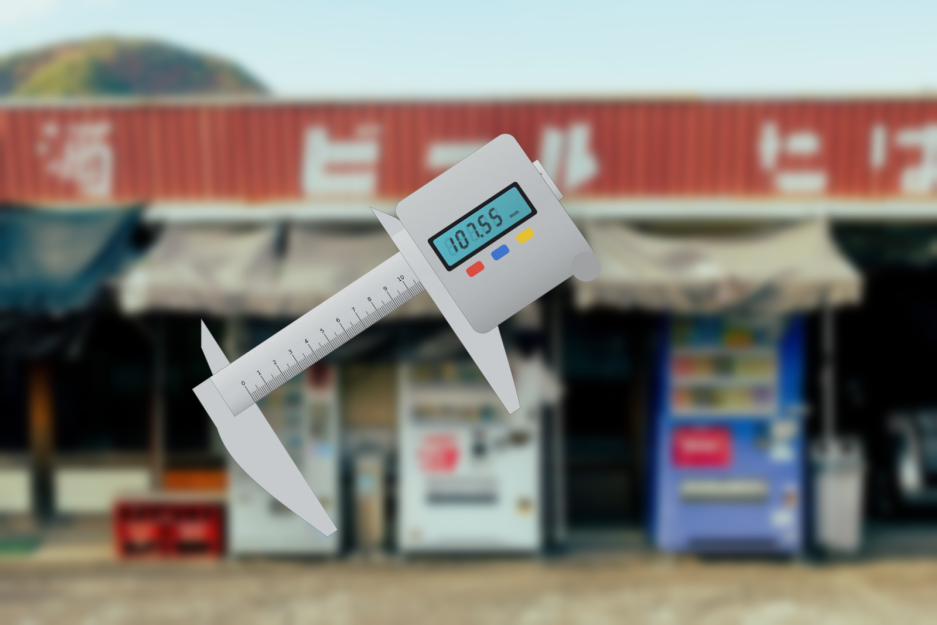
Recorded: 107.55 mm
